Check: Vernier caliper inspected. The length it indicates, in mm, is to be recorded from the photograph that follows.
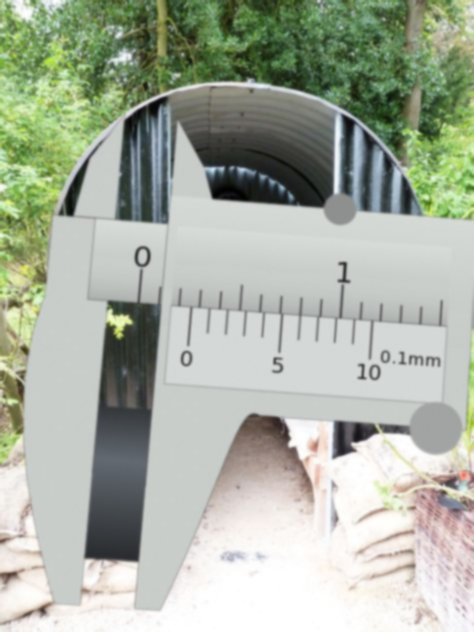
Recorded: 2.6 mm
